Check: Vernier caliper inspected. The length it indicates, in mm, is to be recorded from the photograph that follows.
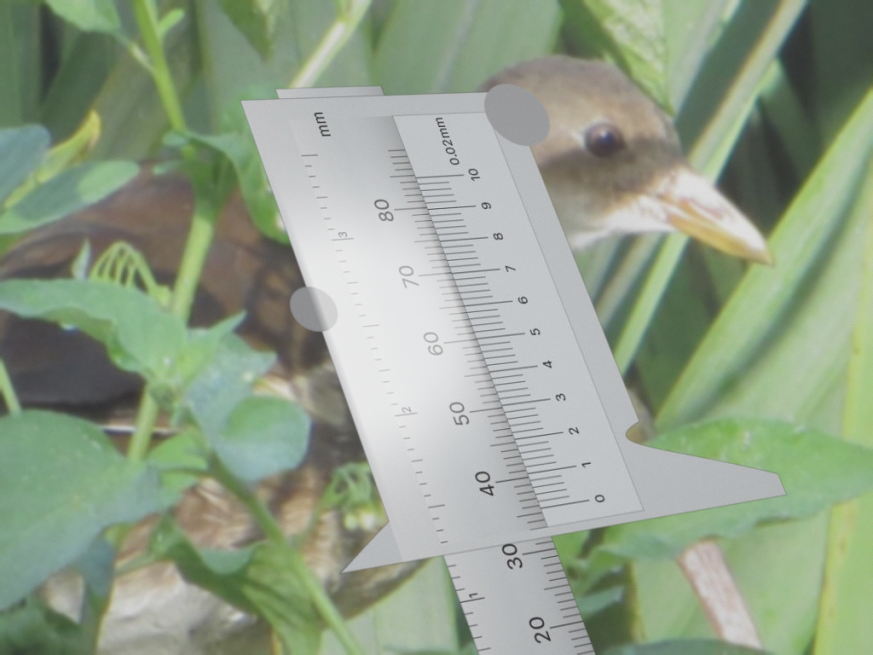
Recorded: 35.6 mm
